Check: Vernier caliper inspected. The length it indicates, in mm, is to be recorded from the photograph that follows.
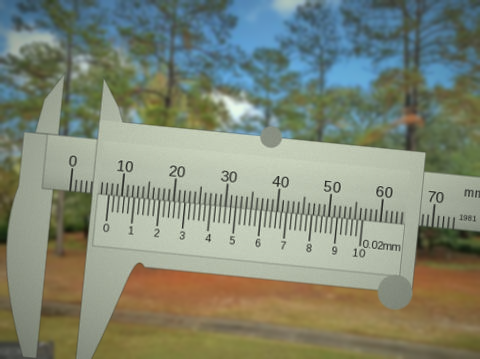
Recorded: 7.5 mm
